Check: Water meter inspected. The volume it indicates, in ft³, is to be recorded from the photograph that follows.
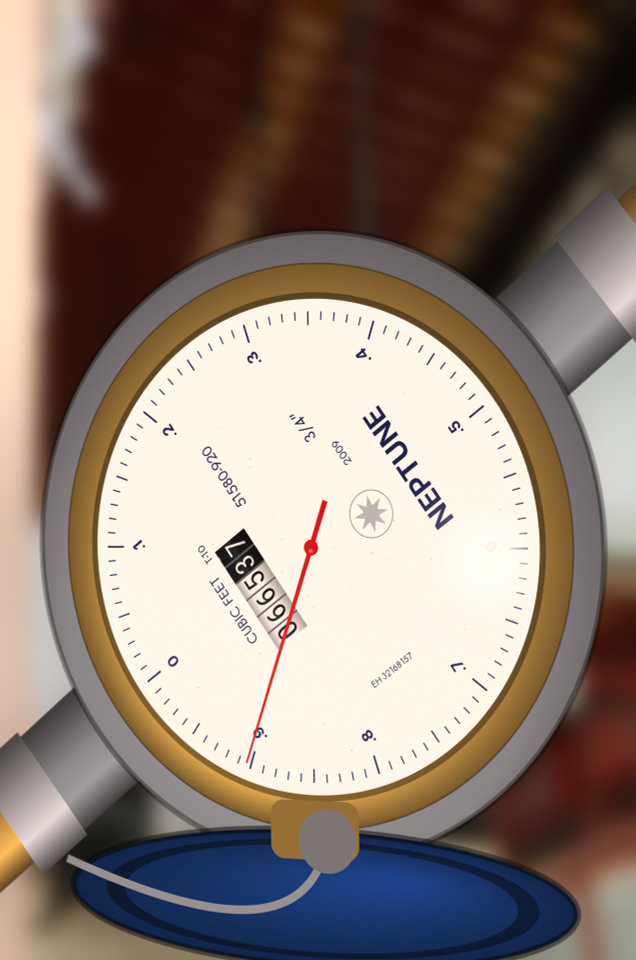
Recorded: 66536.90 ft³
